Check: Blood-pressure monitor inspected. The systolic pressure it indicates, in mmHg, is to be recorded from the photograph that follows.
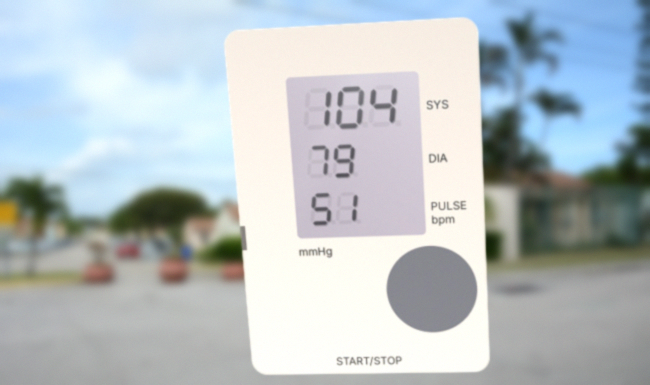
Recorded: 104 mmHg
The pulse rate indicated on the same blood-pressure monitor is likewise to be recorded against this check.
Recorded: 51 bpm
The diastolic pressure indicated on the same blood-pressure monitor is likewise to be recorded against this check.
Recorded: 79 mmHg
